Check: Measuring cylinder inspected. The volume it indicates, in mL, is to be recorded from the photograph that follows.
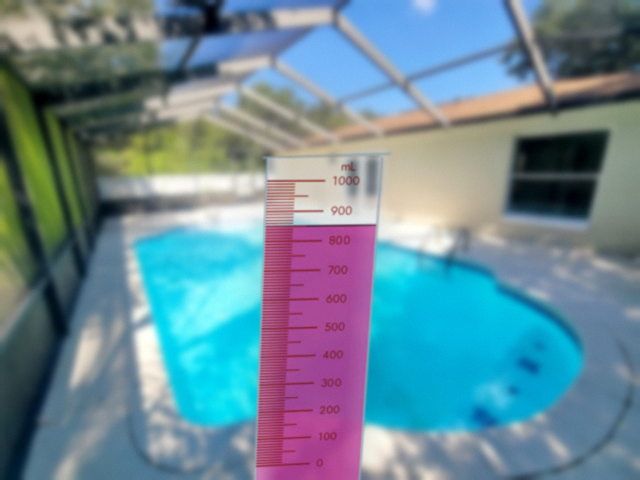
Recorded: 850 mL
